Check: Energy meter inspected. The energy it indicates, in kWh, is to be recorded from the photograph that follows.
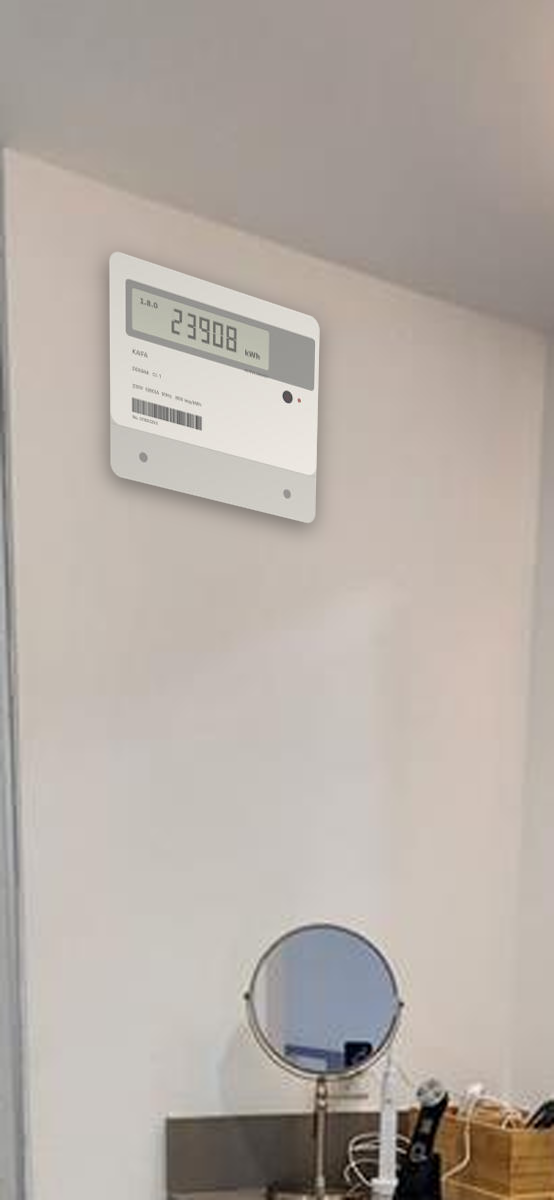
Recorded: 23908 kWh
